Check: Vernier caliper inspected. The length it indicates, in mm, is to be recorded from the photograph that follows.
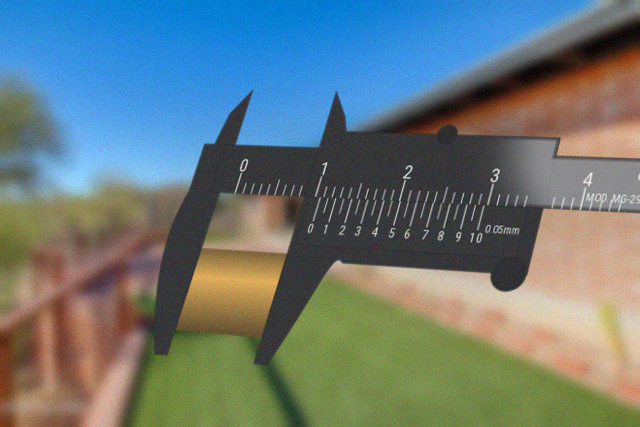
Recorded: 10.6 mm
